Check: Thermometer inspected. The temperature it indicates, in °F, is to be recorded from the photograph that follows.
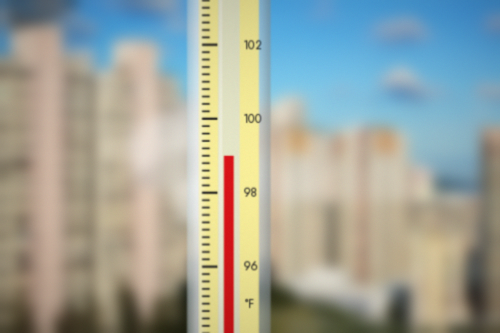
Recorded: 99 °F
